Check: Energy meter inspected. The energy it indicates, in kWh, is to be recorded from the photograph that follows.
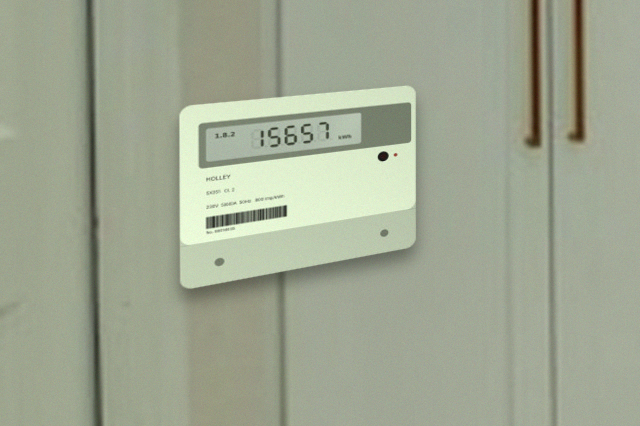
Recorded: 15657 kWh
